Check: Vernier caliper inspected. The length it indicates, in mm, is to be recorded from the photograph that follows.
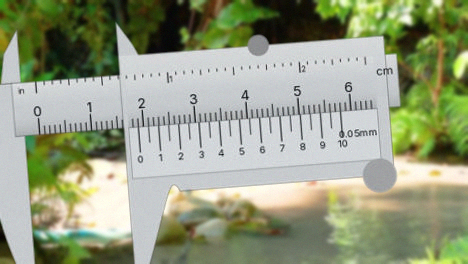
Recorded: 19.0 mm
